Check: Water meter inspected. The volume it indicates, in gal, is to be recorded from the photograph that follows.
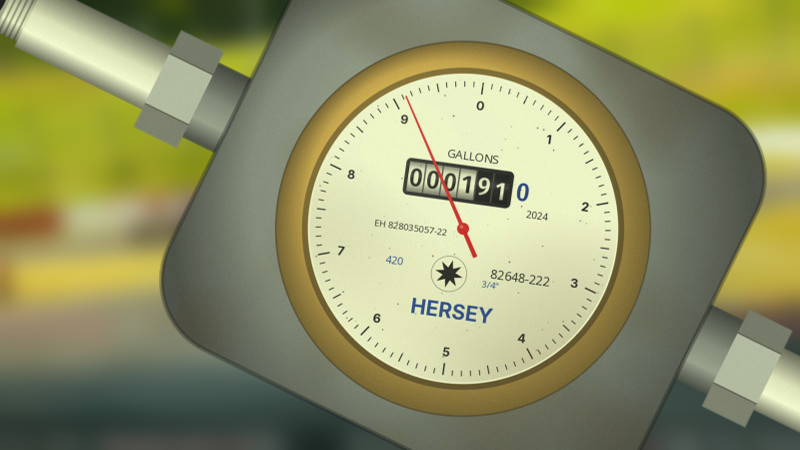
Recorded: 1909.1 gal
